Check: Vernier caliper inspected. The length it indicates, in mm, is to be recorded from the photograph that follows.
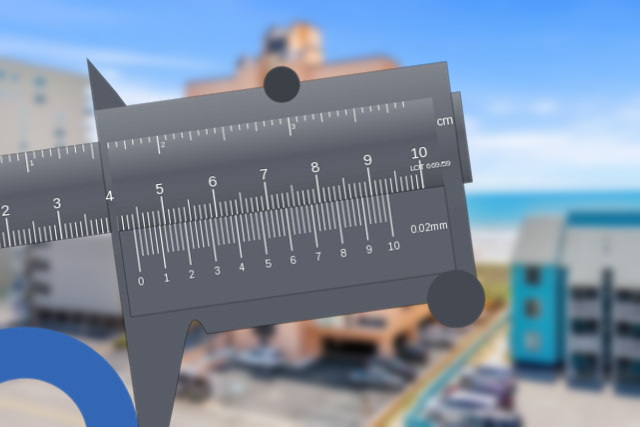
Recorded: 44.0 mm
